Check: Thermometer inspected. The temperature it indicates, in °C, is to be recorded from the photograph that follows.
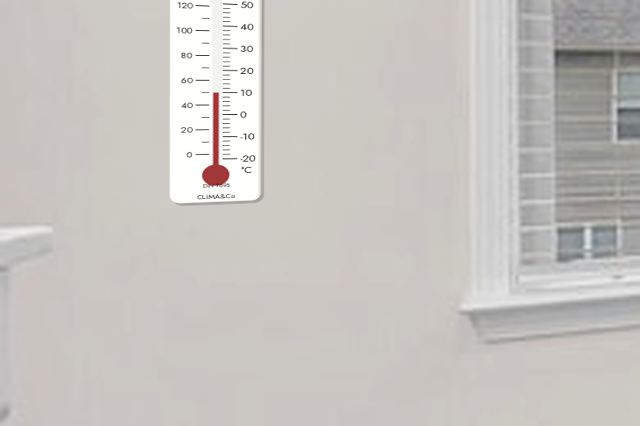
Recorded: 10 °C
